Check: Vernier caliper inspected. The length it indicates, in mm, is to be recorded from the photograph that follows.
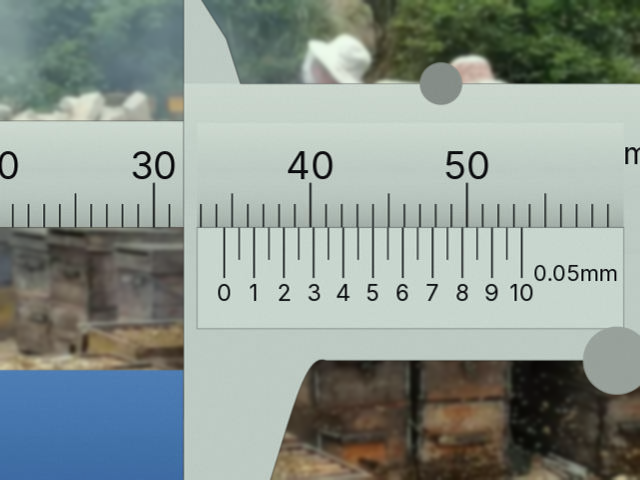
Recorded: 34.5 mm
